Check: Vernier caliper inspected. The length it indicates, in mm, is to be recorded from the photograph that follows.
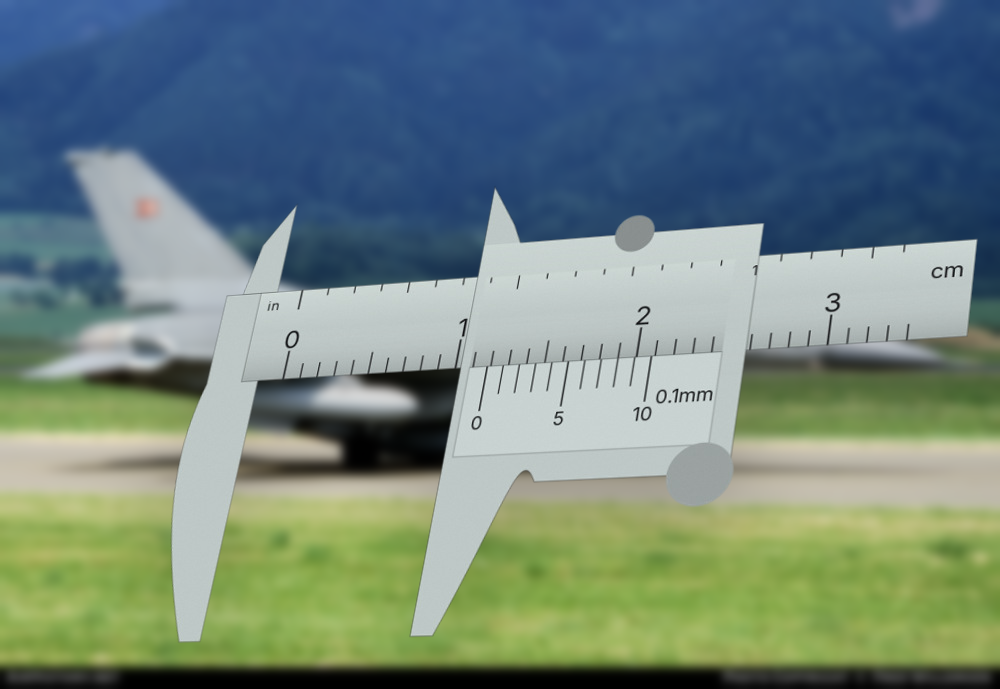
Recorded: 11.8 mm
